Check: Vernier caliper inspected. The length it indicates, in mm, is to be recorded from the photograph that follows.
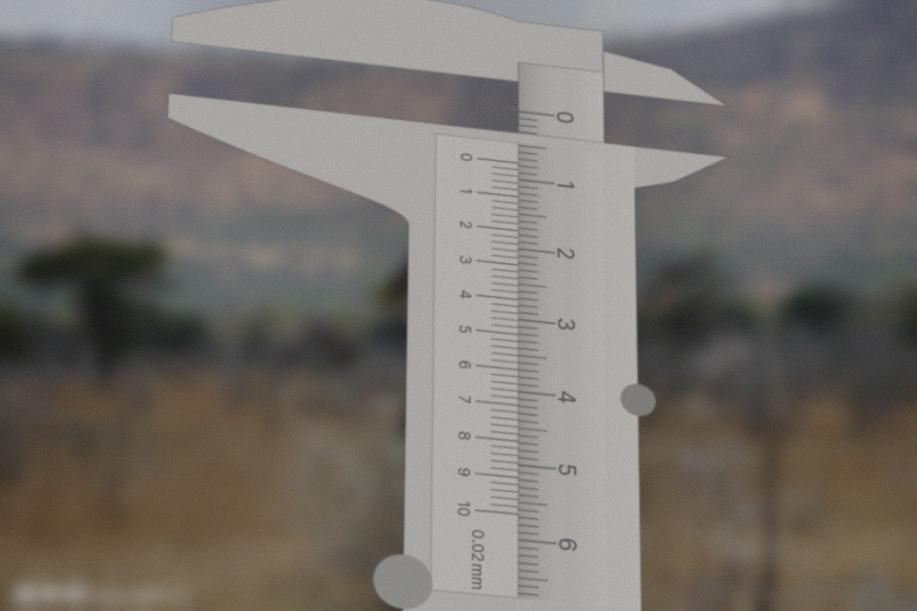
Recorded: 7.6 mm
